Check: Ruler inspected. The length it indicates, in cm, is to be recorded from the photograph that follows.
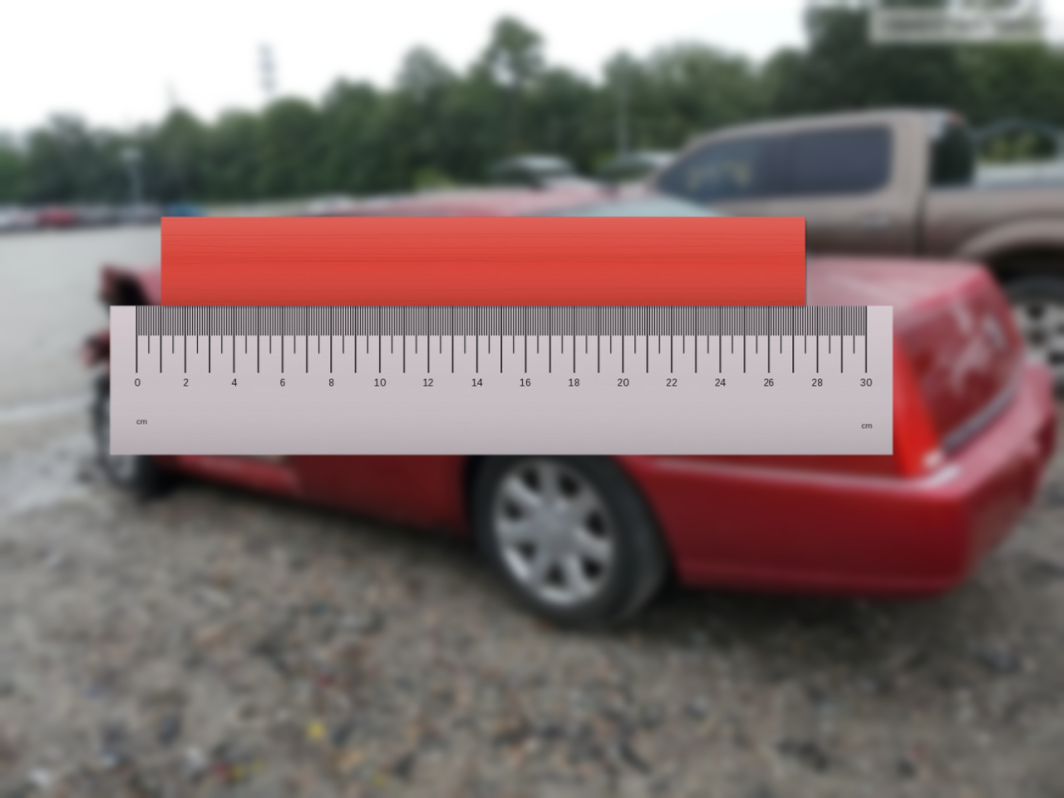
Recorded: 26.5 cm
